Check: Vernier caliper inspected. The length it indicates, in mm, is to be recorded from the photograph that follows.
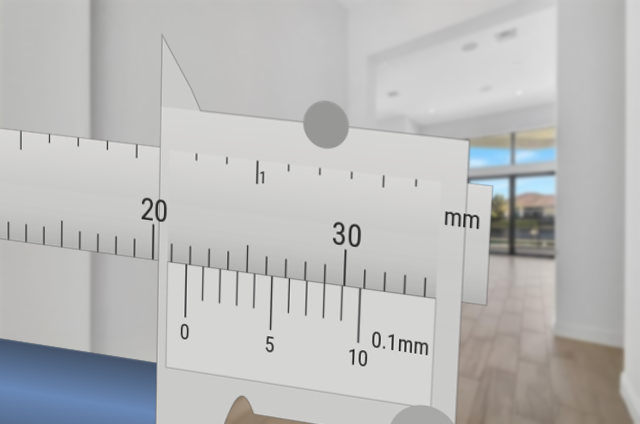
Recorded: 21.8 mm
